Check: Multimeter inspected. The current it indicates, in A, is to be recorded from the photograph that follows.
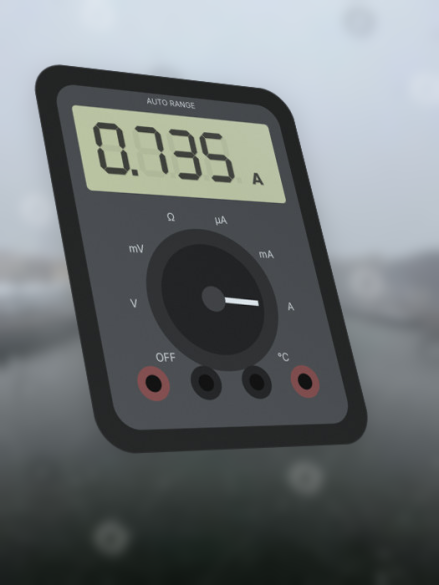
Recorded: 0.735 A
